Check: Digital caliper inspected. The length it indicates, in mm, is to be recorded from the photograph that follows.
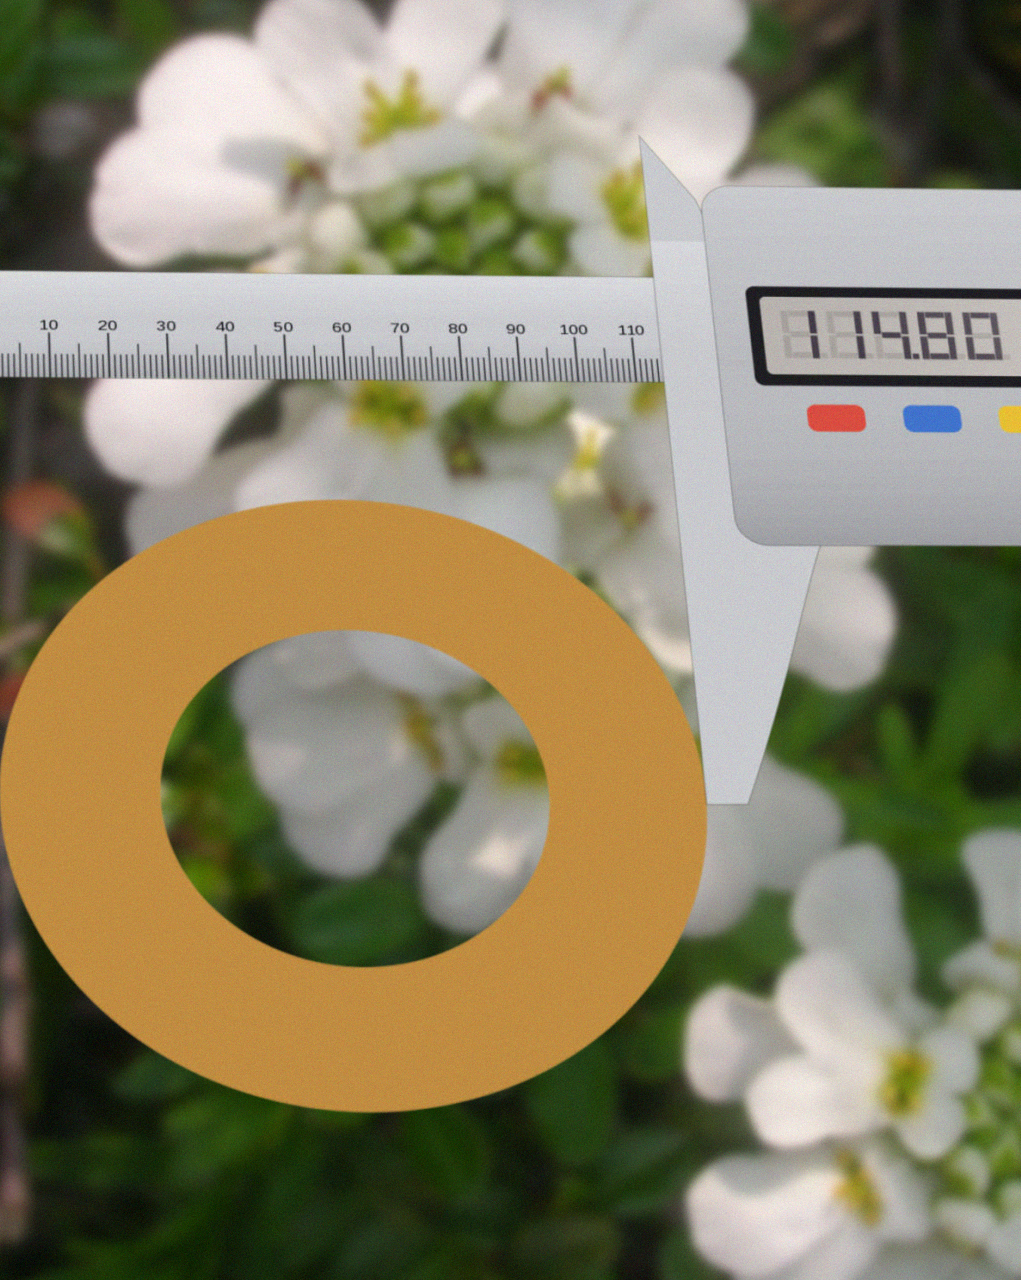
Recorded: 114.80 mm
